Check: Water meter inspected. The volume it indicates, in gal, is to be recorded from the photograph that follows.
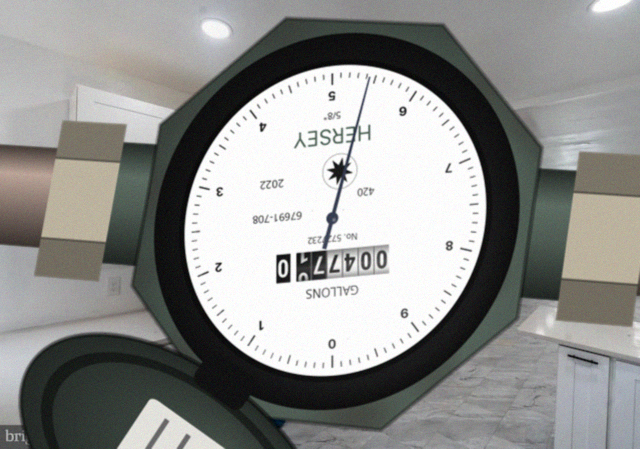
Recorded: 47705.4 gal
